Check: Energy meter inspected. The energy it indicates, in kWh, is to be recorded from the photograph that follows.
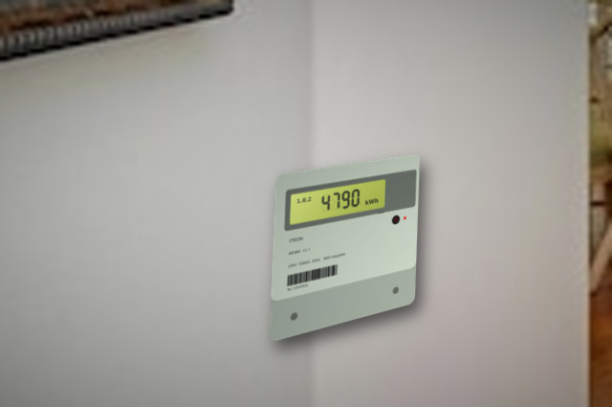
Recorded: 4790 kWh
